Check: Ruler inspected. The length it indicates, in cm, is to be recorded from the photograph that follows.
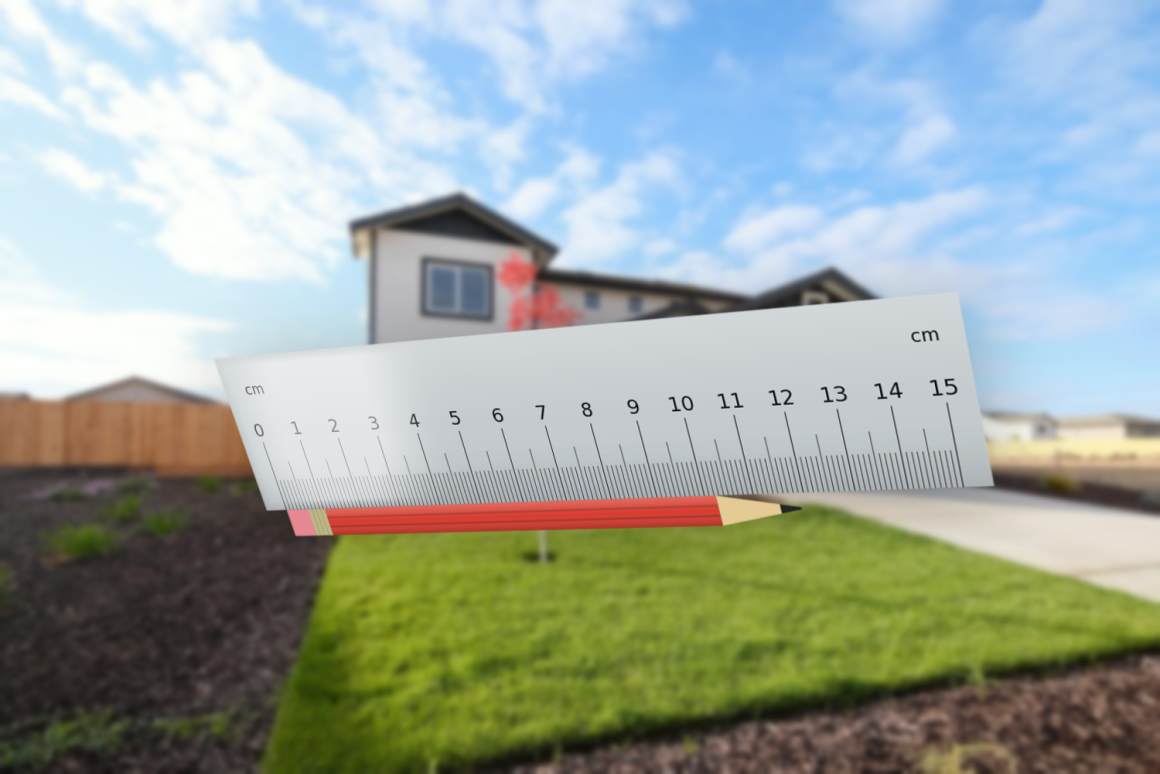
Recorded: 11.9 cm
